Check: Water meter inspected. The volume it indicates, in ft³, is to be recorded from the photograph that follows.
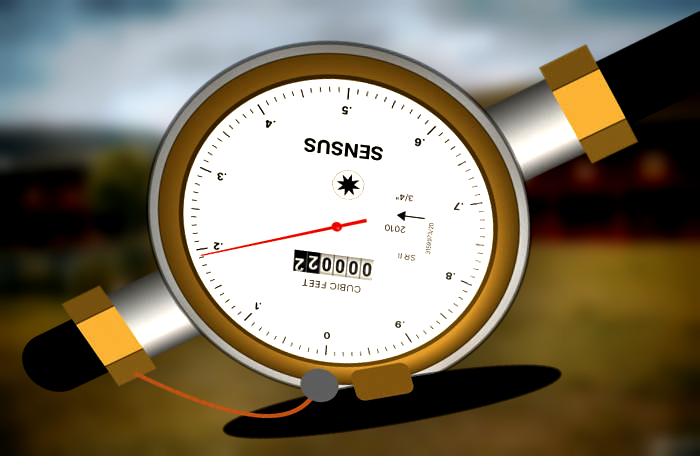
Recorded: 22.19 ft³
